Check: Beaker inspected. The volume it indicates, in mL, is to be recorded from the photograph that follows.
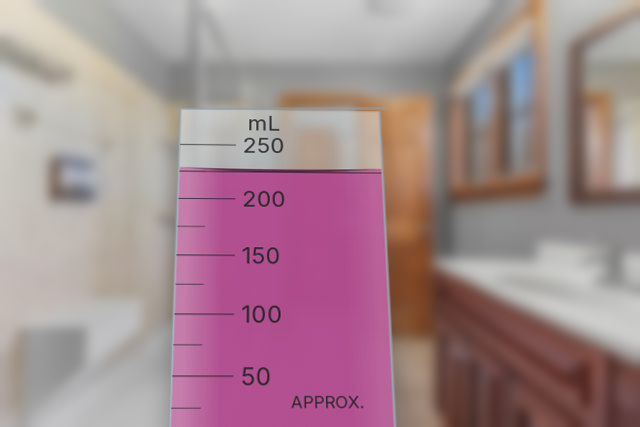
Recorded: 225 mL
